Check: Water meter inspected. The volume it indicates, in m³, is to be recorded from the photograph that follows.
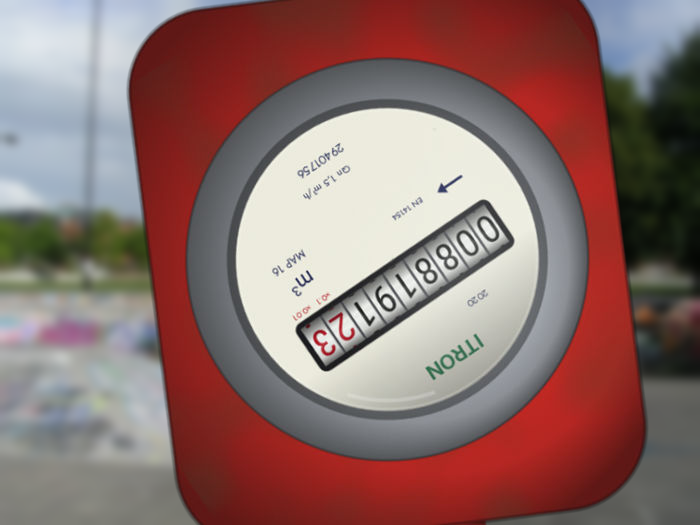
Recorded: 88191.23 m³
